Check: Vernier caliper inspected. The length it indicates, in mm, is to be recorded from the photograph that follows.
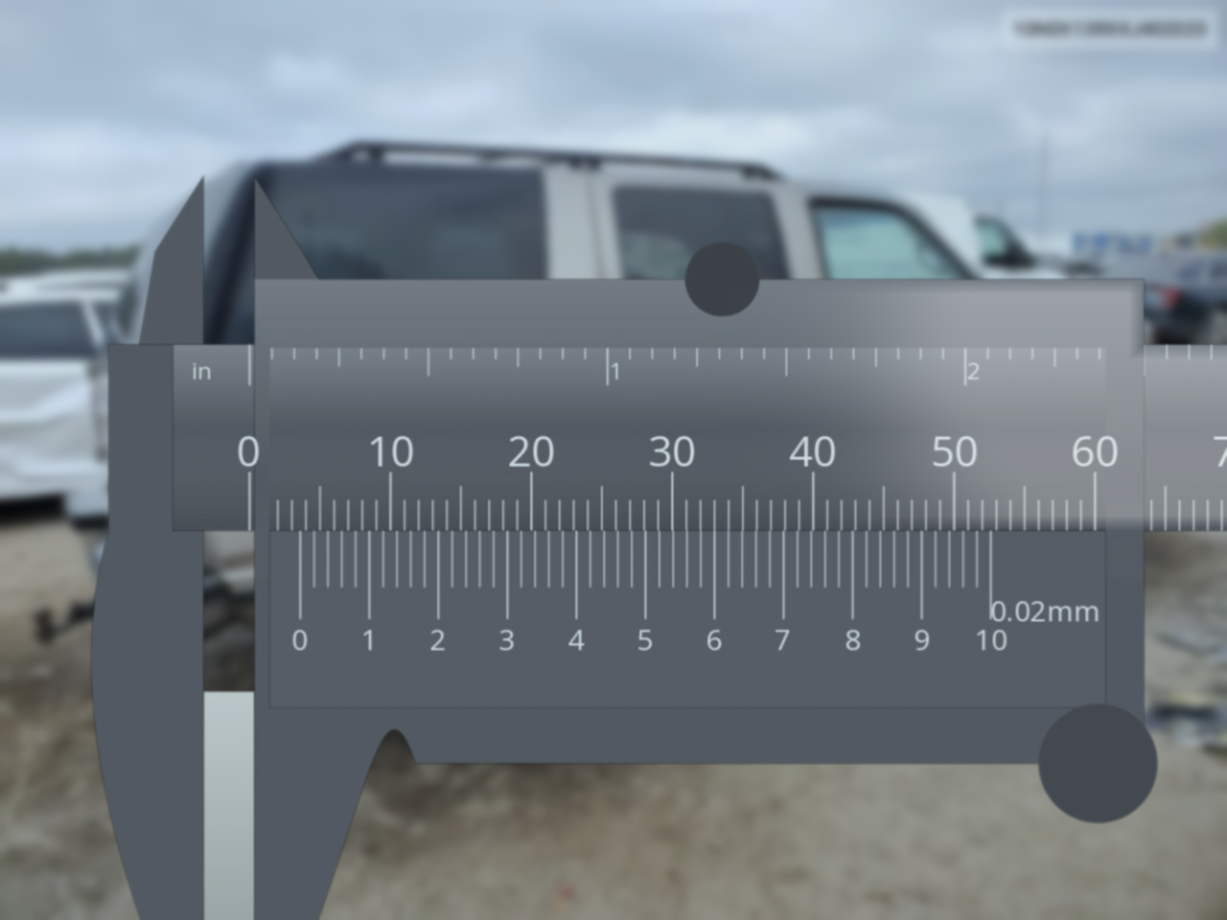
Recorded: 3.6 mm
